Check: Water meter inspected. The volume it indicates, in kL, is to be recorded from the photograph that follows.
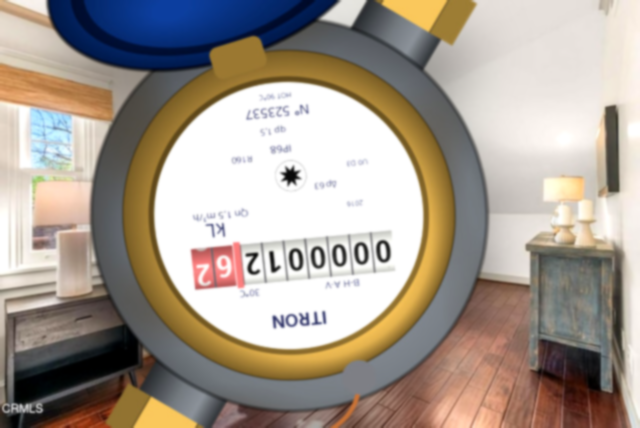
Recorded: 12.62 kL
